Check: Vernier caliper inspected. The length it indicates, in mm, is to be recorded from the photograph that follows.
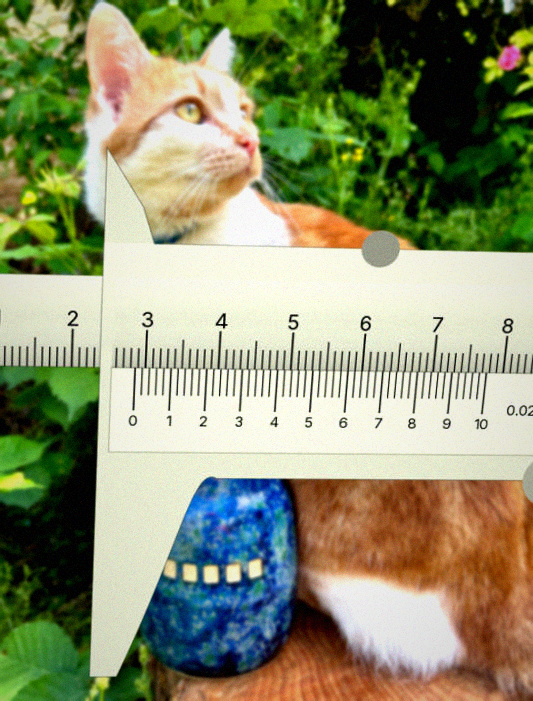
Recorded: 28.6 mm
